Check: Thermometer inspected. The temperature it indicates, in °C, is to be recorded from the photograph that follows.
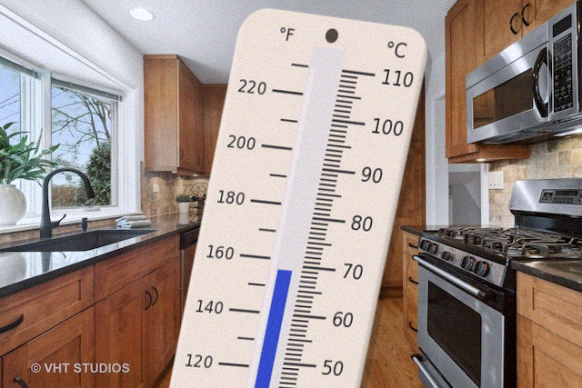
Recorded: 69 °C
